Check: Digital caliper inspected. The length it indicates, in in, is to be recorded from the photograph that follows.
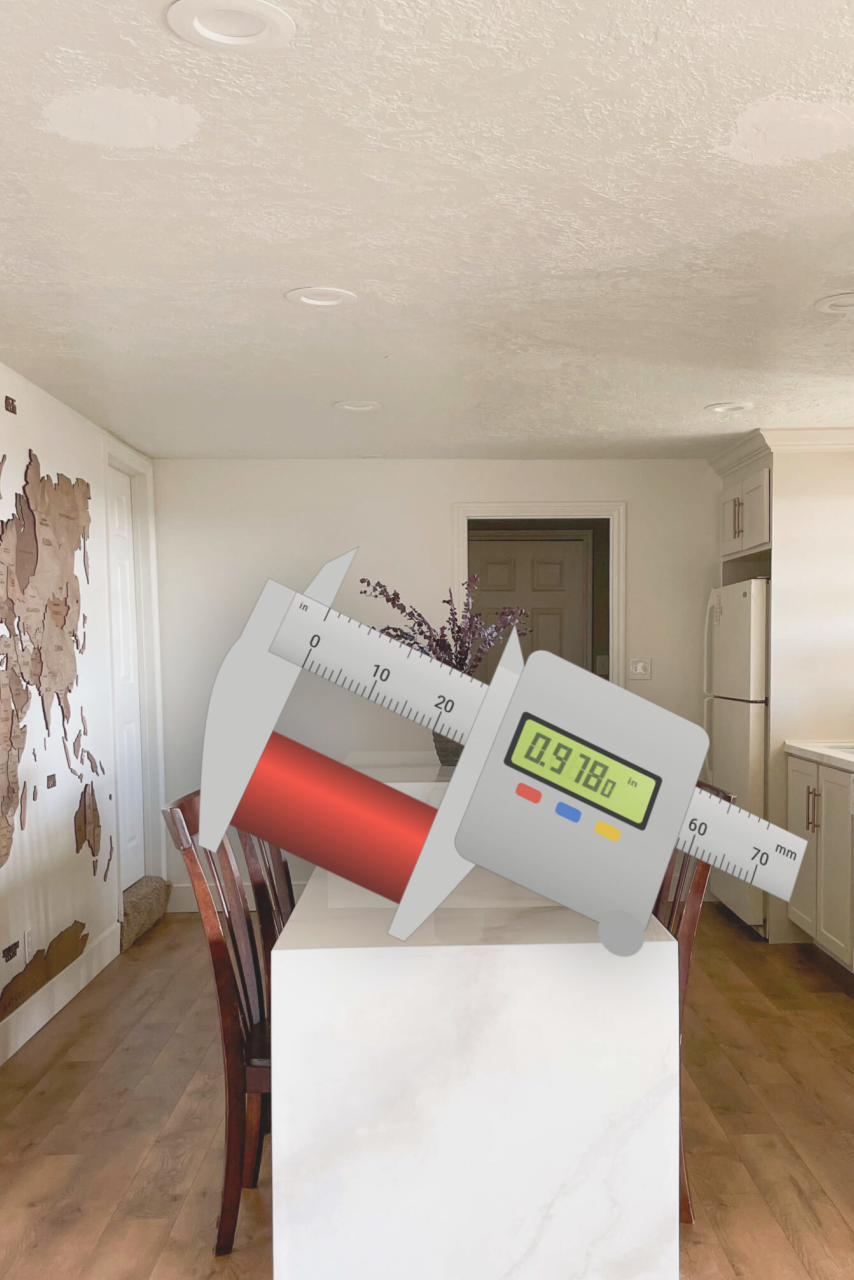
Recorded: 0.9780 in
